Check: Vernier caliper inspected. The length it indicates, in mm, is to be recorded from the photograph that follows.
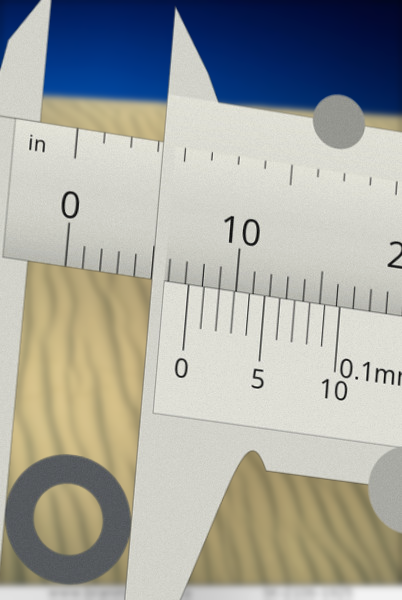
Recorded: 7.2 mm
